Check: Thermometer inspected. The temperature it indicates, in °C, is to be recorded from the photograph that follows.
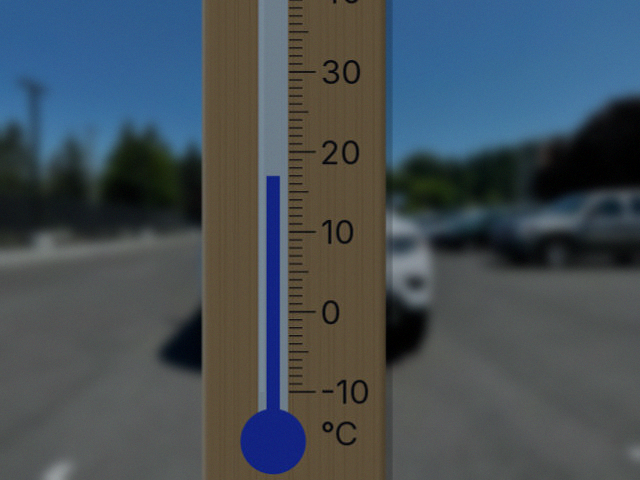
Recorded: 17 °C
